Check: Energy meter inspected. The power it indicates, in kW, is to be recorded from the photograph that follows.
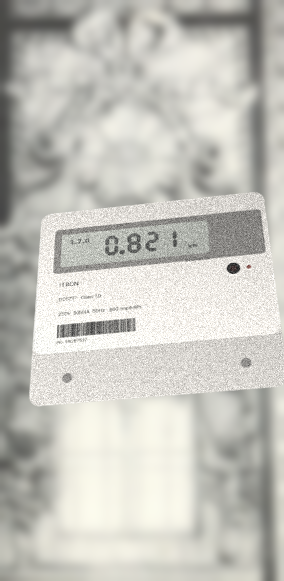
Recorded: 0.821 kW
